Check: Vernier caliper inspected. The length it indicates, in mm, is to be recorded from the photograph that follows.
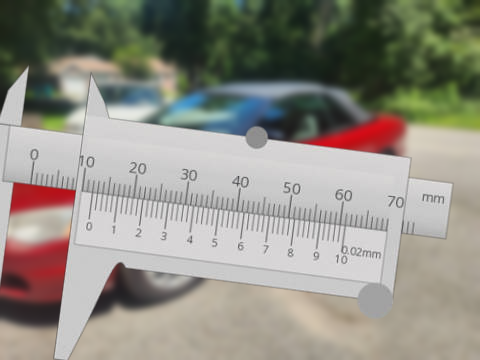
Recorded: 12.0 mm
